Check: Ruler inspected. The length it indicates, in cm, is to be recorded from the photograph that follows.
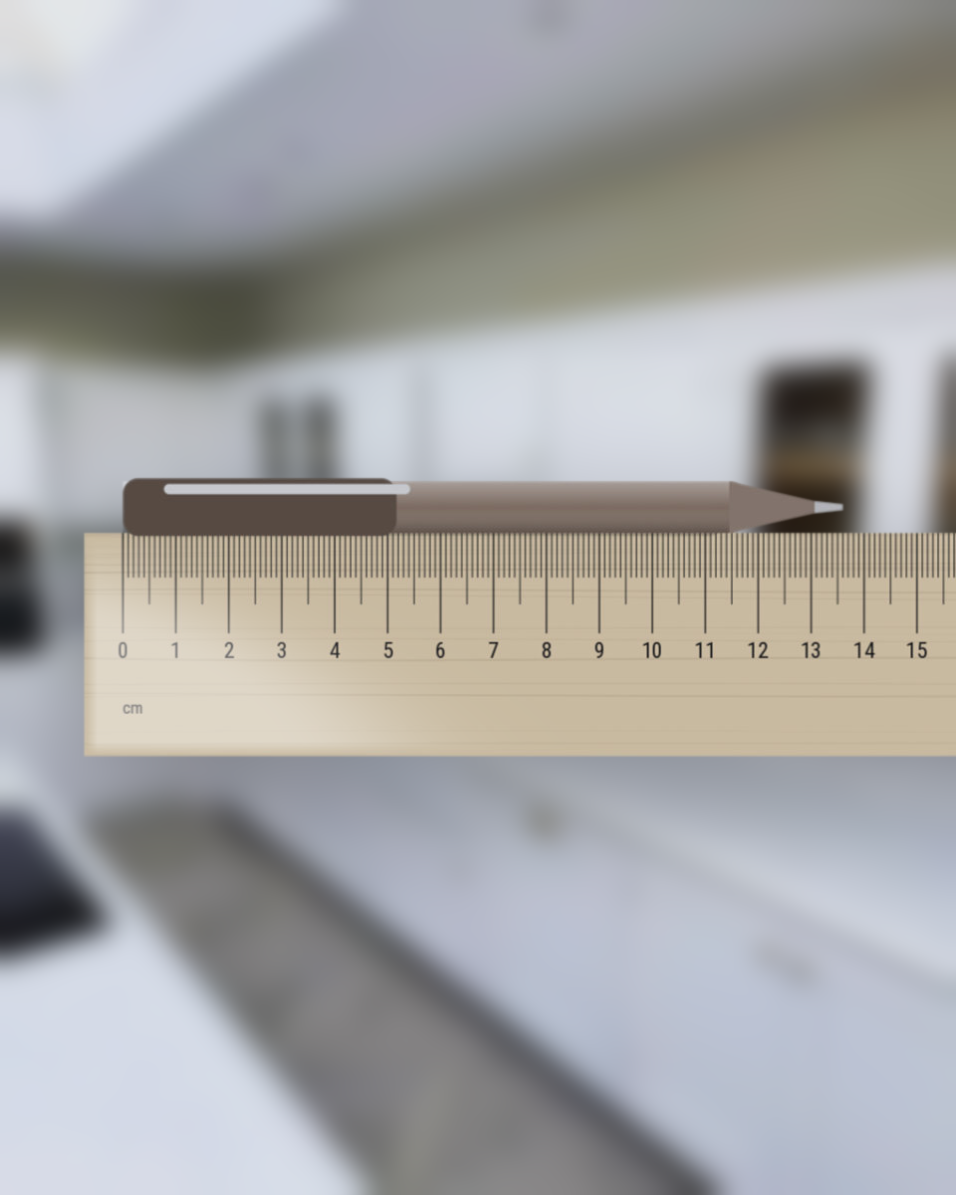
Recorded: 13.6 cm
